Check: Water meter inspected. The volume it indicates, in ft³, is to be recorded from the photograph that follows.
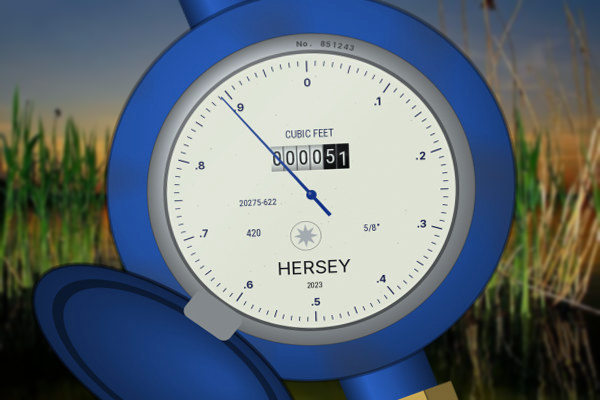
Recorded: 50.89 ft³
